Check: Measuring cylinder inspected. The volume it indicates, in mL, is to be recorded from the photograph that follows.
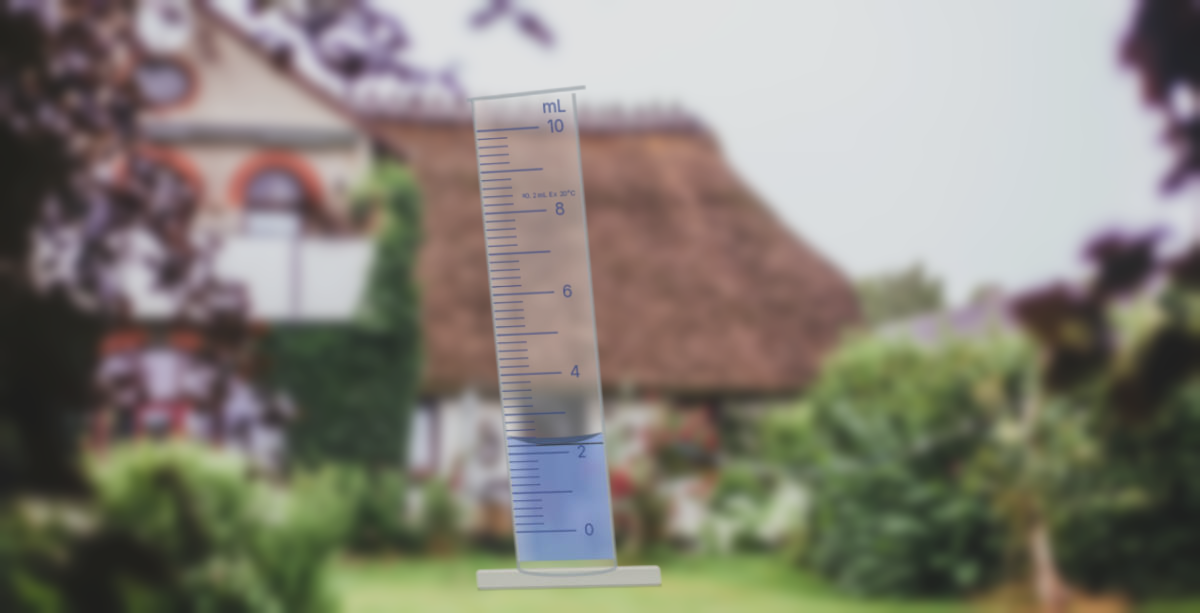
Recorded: 2.2 mL
